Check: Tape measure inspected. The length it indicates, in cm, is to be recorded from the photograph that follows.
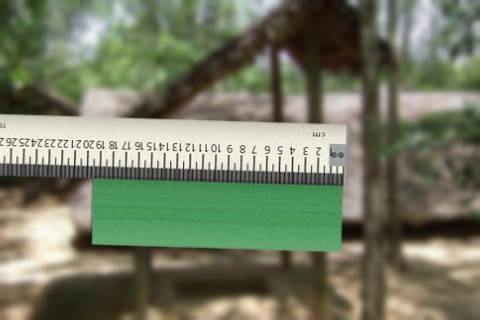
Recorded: 19.5 cm
